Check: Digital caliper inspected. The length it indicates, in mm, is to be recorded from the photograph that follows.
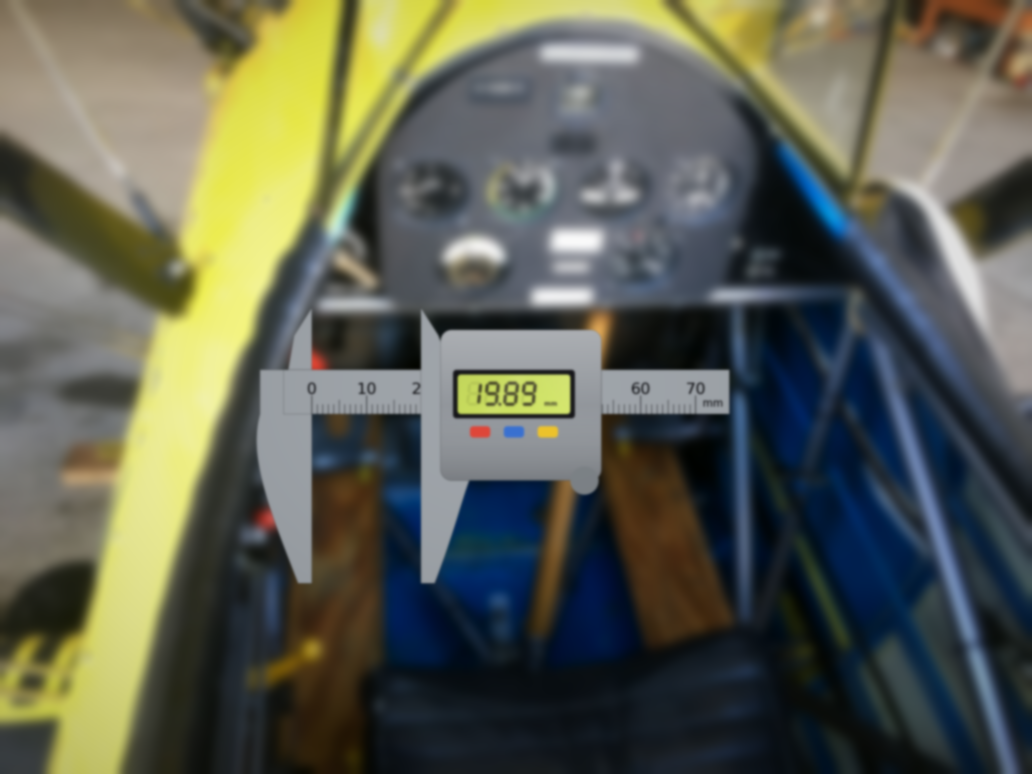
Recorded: 19.89 mm
